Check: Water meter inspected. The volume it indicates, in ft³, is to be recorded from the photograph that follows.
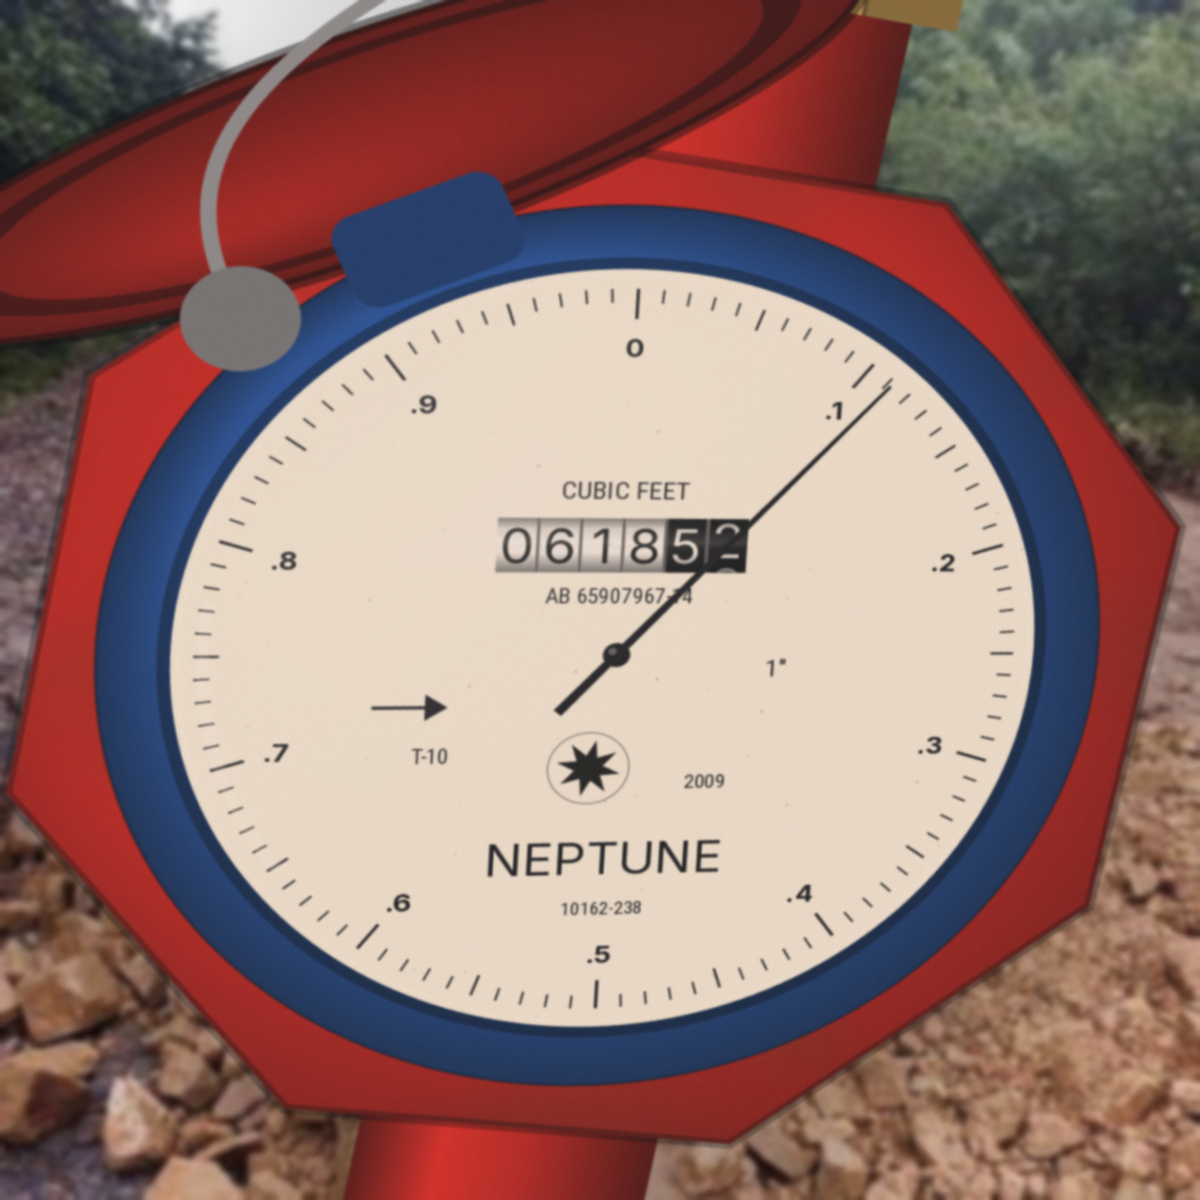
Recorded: 61852.11 ft³
